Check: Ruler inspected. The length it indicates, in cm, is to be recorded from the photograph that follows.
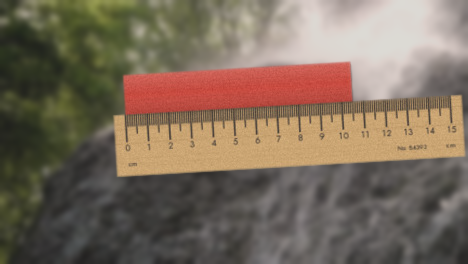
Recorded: 10.5 cm
